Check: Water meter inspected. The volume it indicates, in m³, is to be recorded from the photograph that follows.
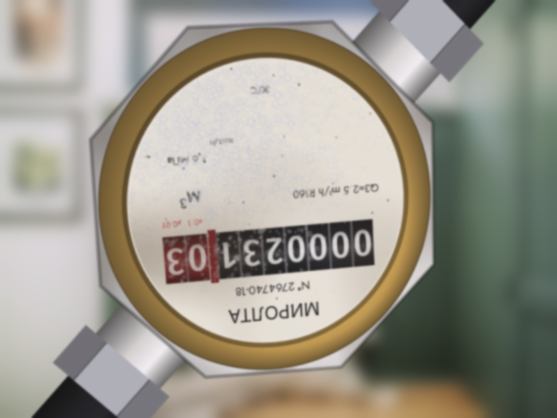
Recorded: 231.03 m³
